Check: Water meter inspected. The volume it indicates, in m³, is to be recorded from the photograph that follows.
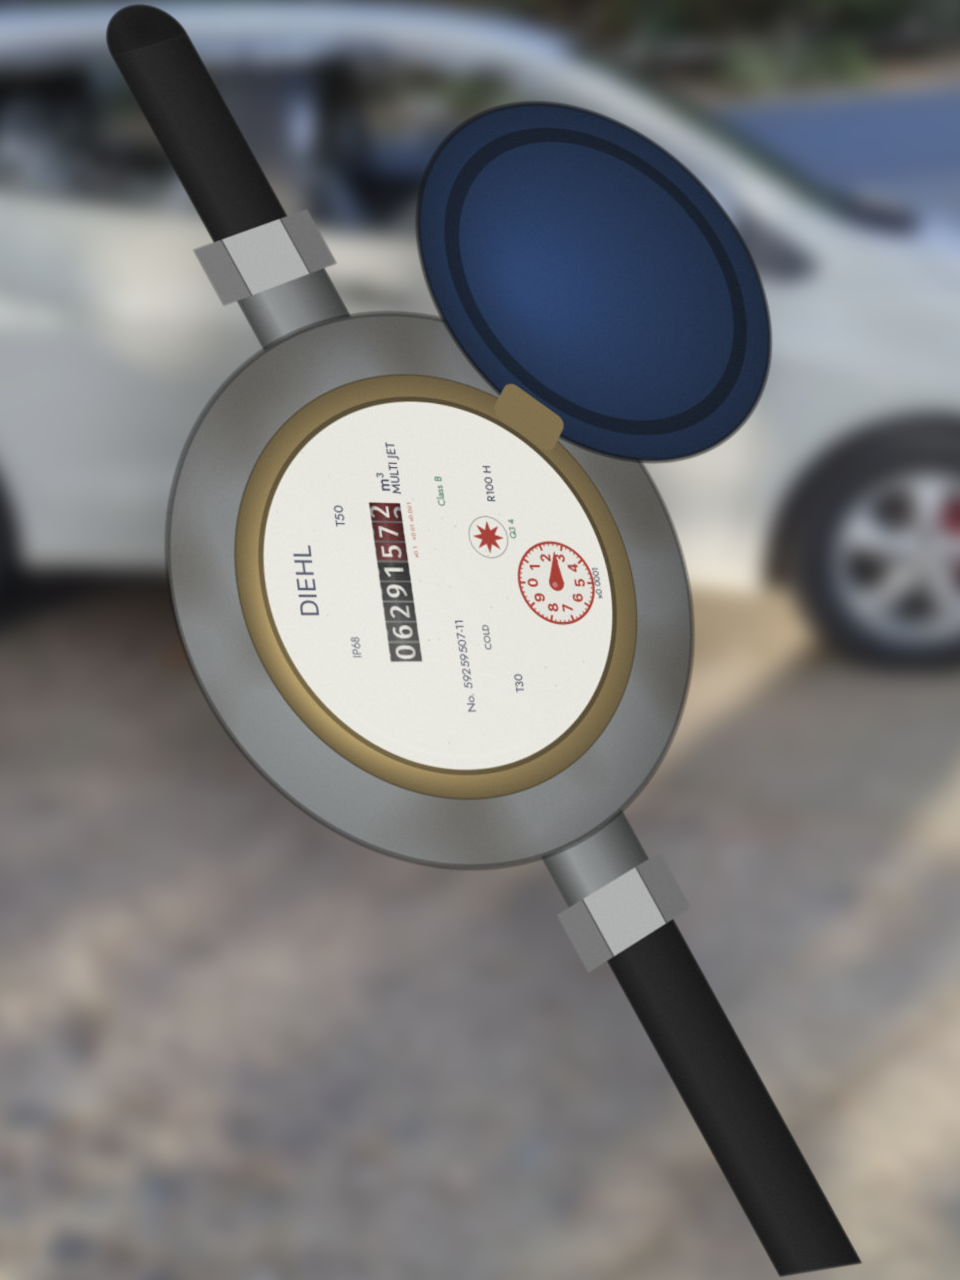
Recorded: 6291.5722 m³
